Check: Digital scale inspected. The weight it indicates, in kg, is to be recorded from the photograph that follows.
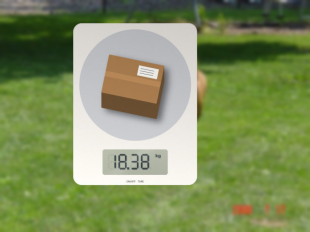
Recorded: 18.38 kg
